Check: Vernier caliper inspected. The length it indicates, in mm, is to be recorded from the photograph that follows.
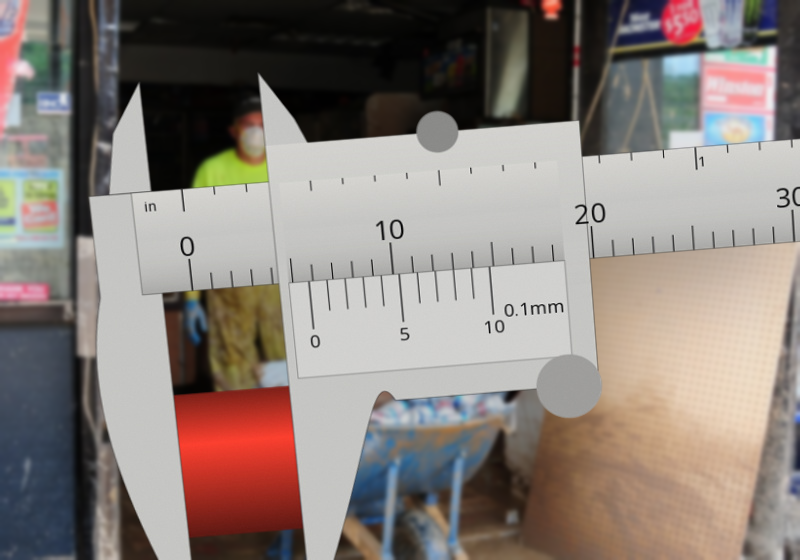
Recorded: 5.8 mm
